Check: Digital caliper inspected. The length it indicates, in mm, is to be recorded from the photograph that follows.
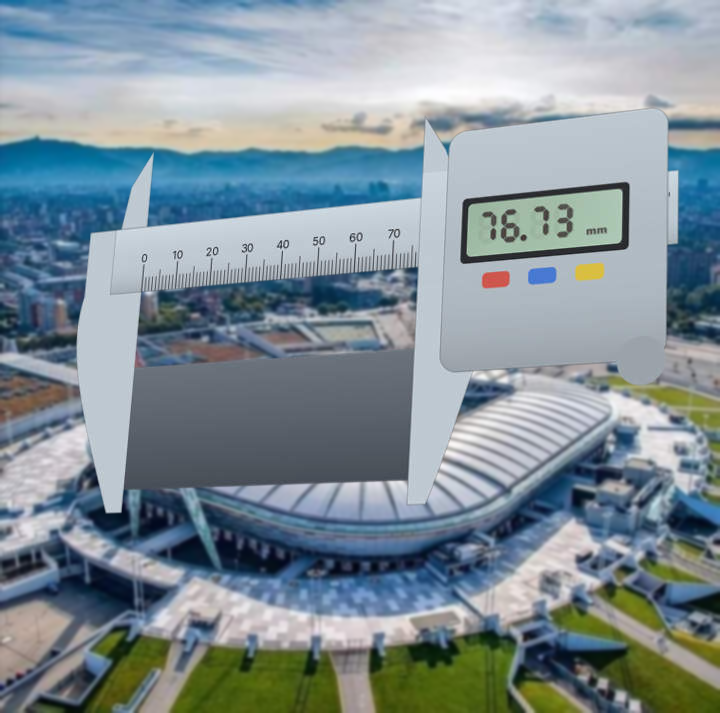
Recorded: 76.73 mm
